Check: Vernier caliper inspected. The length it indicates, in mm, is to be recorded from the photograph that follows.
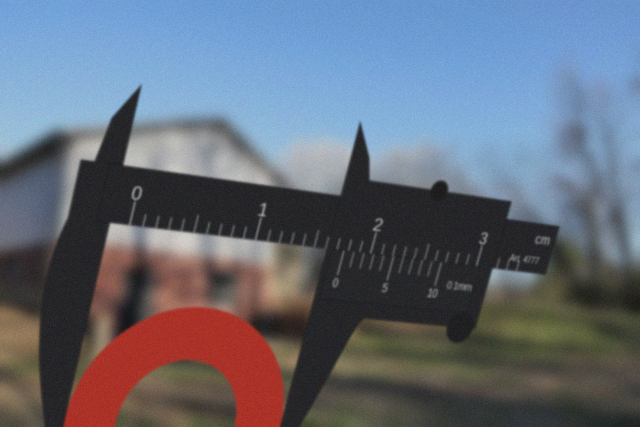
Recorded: 17.6 mm
